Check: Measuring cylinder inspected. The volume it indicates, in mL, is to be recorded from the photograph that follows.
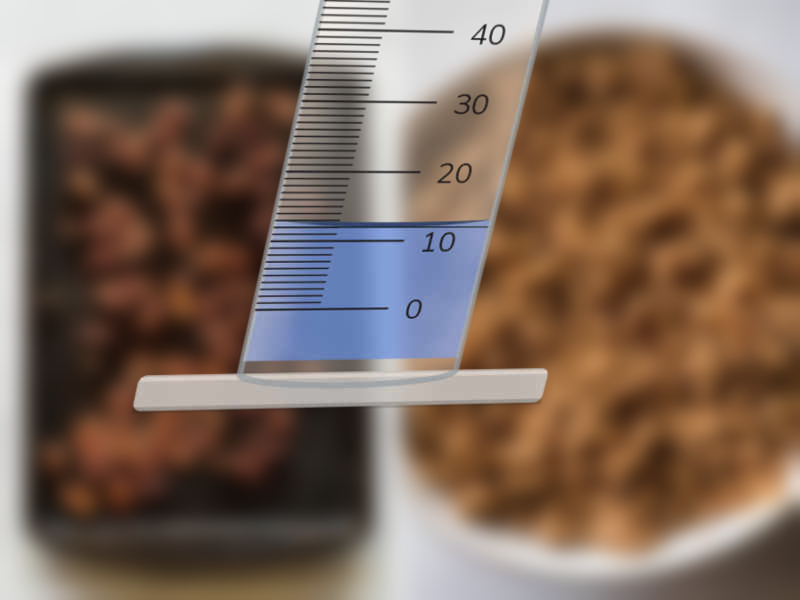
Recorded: 12 mL
